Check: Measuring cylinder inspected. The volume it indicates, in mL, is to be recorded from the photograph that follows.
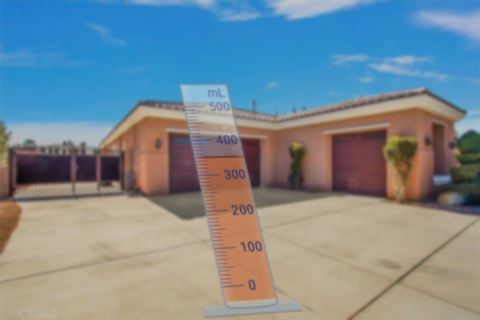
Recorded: 350 mL
